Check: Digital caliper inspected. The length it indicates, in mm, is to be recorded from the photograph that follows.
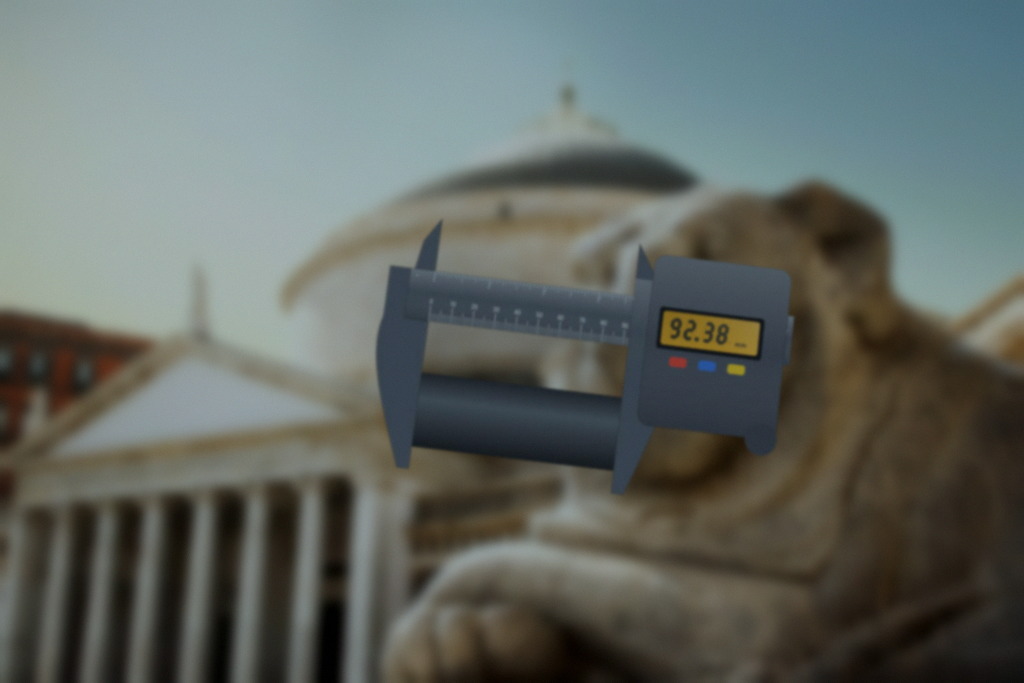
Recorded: 92.38 mm
